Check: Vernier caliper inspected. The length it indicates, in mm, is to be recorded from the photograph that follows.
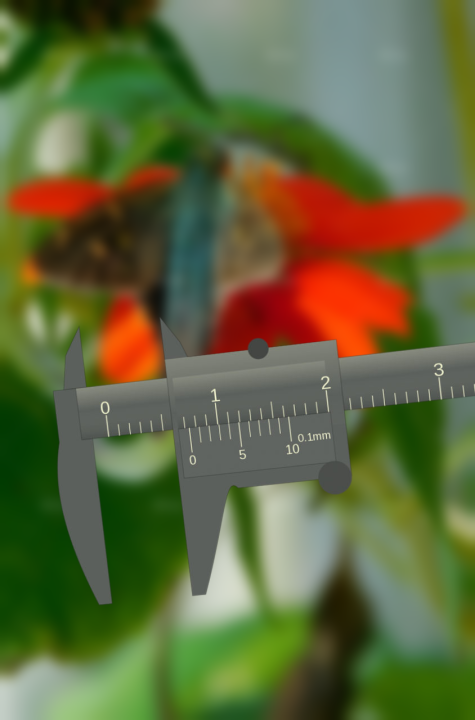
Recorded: 7.4 mm
